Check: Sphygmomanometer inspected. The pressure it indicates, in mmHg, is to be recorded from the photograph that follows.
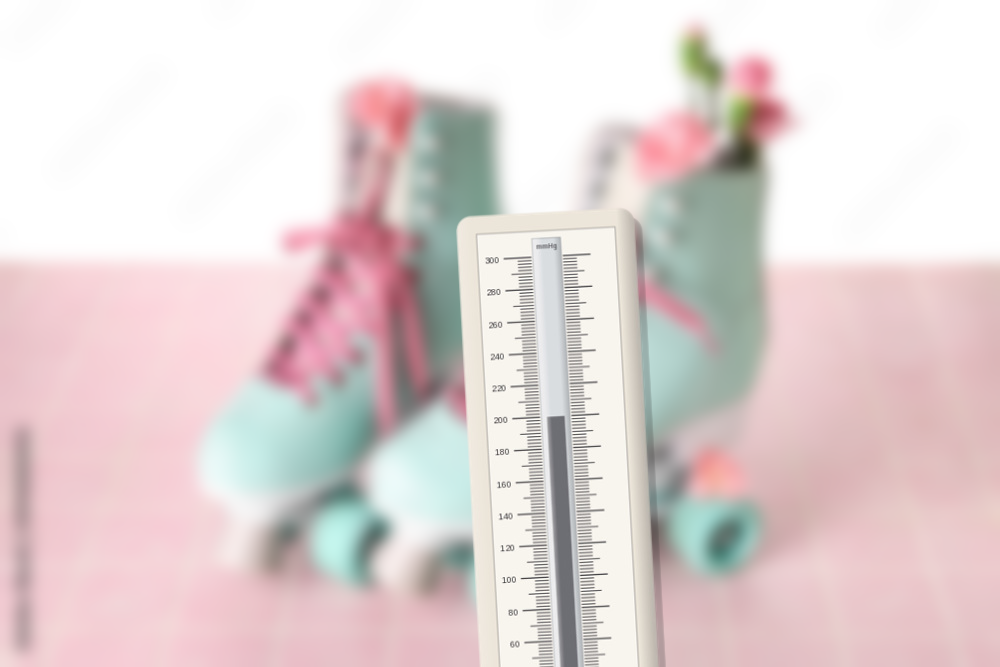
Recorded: 200 mmHg
